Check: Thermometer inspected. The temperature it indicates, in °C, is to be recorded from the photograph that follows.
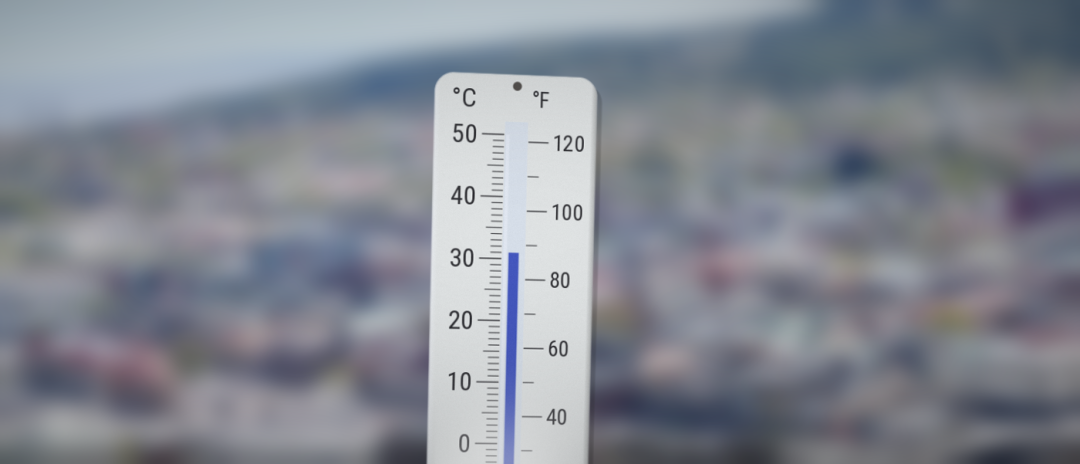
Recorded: 31 °C
